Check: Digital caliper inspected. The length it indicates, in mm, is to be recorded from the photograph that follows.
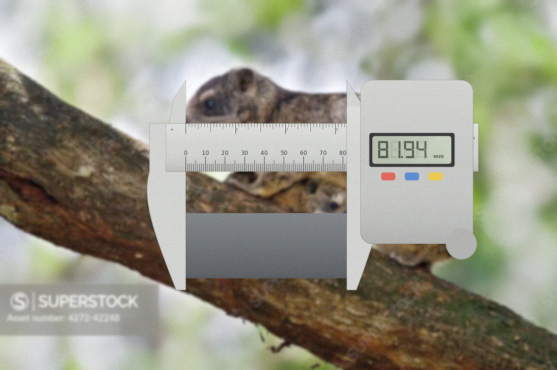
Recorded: 81.94 mm
